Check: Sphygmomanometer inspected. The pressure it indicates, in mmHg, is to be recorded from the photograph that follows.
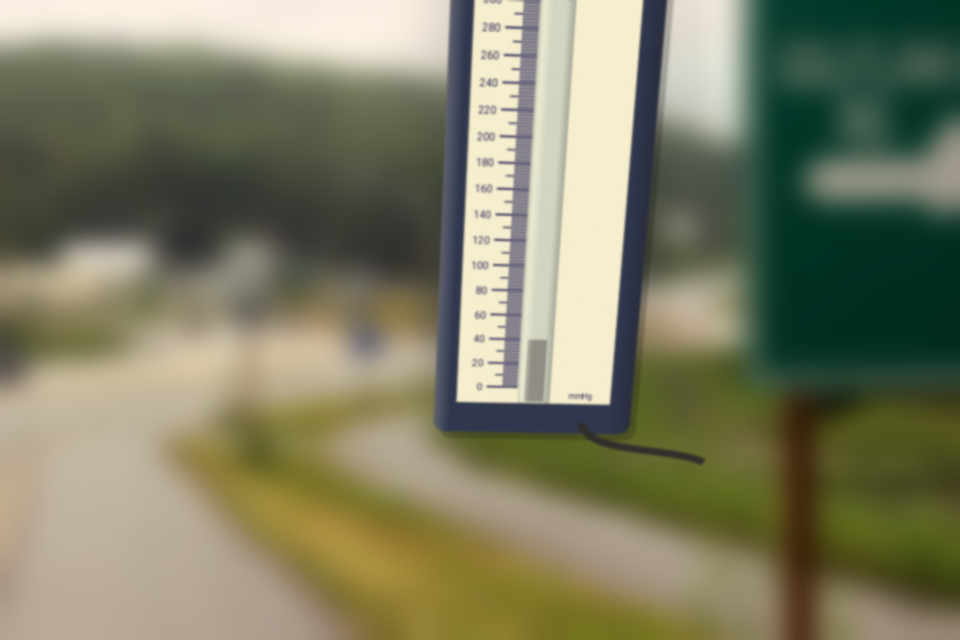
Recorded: 40 mmHg
